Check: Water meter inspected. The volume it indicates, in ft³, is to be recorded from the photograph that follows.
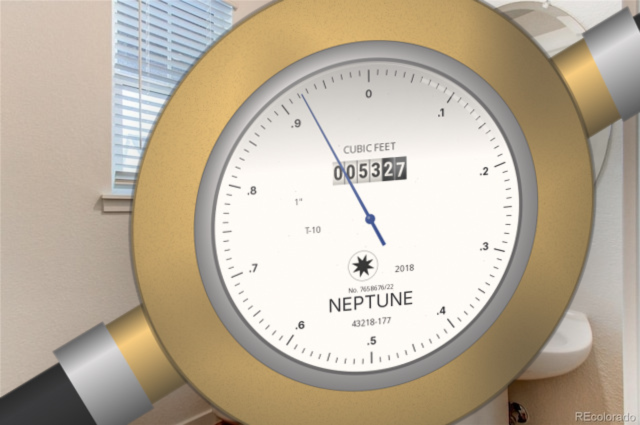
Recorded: 5326.92 ft³
